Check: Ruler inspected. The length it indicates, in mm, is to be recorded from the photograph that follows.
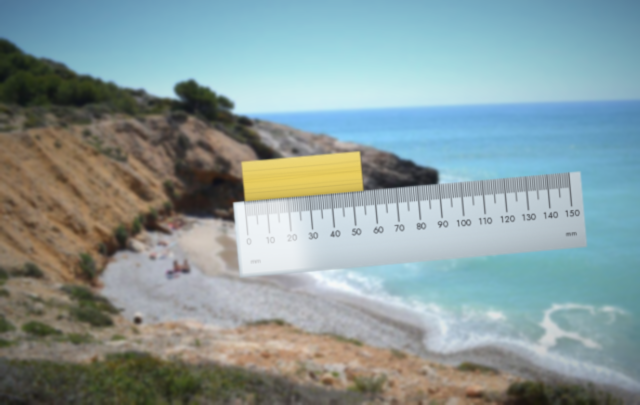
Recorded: 55 mm
